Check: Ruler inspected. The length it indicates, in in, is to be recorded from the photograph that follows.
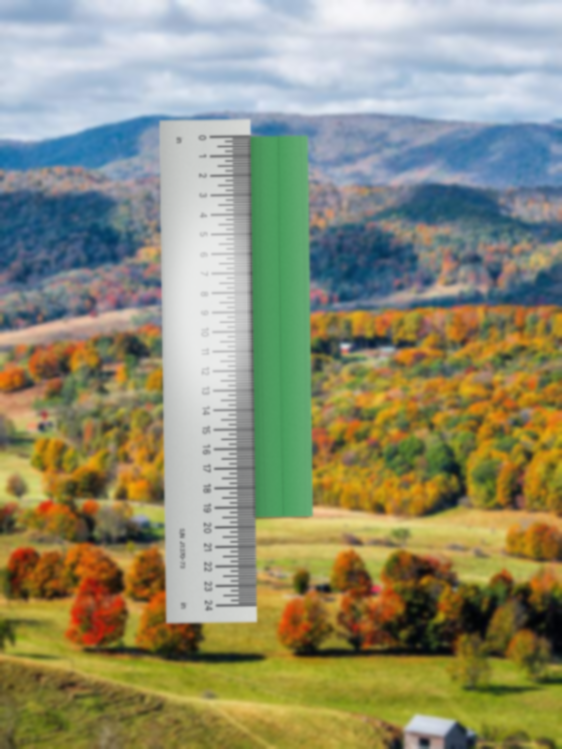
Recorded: 19.5 in
